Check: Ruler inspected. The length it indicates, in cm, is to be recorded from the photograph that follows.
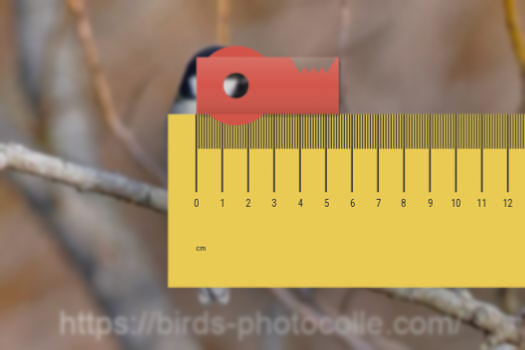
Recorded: 5.5 cm
